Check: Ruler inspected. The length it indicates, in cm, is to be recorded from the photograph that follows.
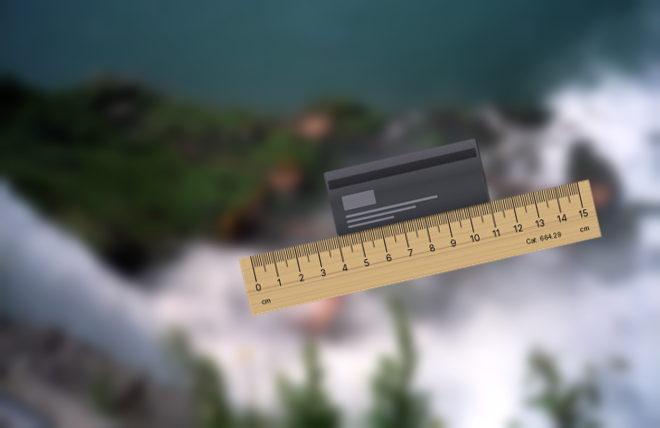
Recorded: 7 cm
